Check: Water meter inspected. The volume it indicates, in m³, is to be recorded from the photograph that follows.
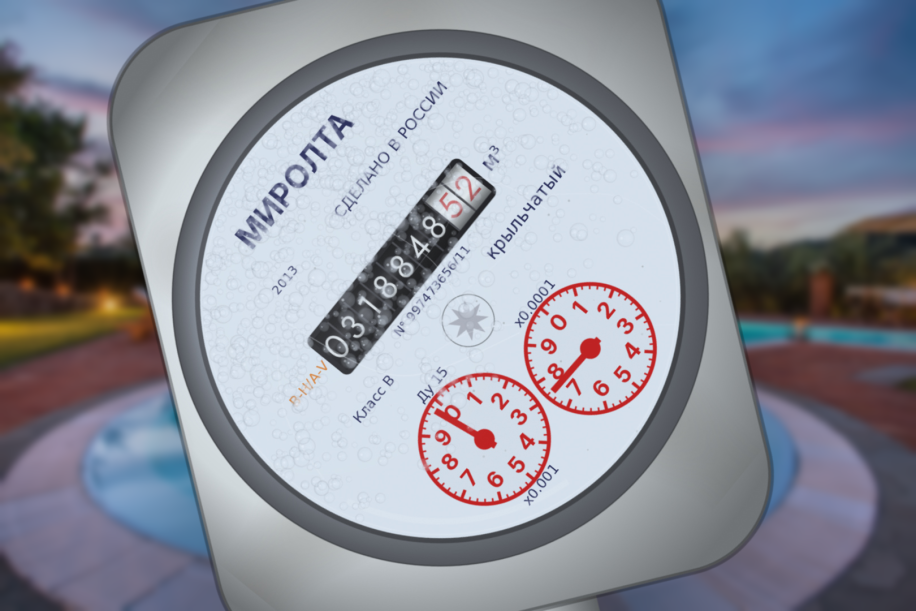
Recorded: 318848.5197 m³
